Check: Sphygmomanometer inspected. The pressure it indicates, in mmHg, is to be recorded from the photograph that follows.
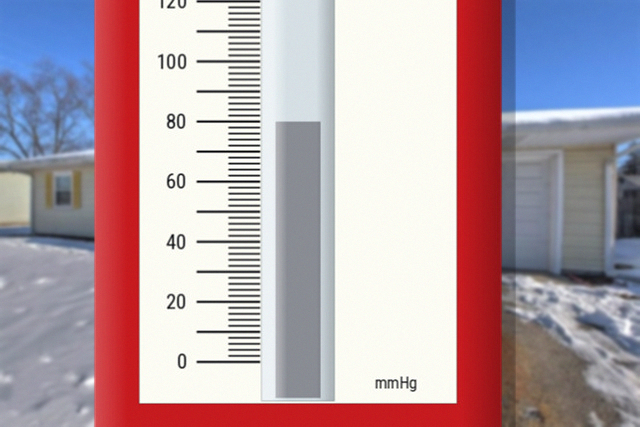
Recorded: 80 mmHg
